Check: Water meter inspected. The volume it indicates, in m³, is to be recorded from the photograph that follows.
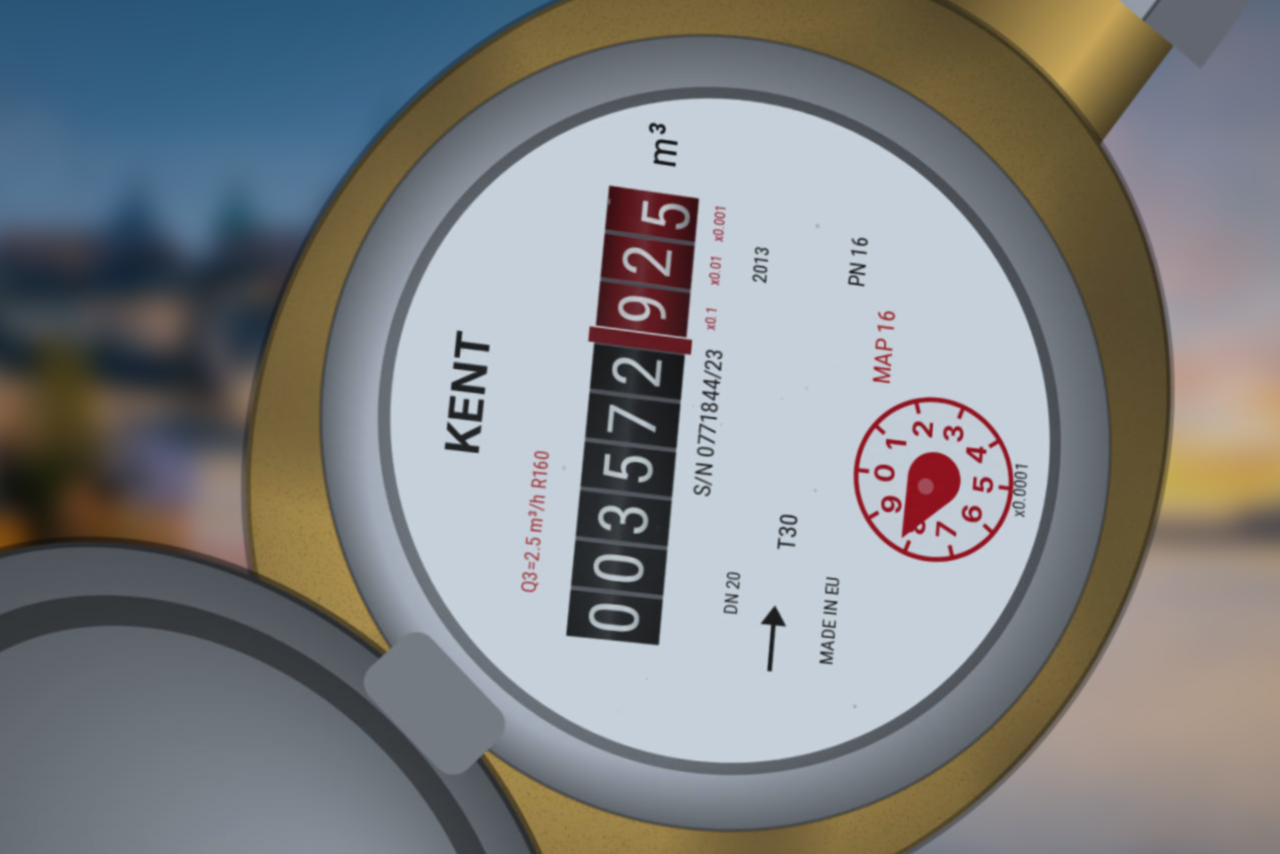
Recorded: 3572.9248 m³
